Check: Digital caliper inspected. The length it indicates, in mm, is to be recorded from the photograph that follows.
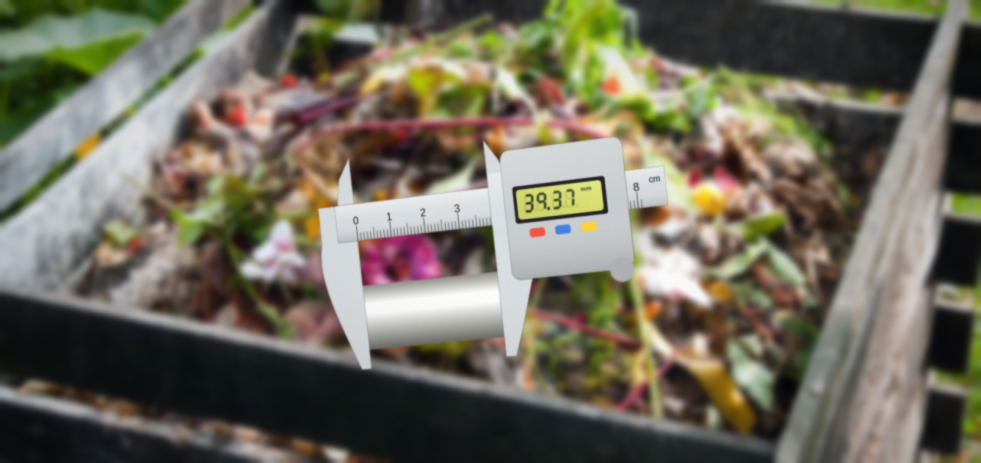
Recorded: 39.37 mm
